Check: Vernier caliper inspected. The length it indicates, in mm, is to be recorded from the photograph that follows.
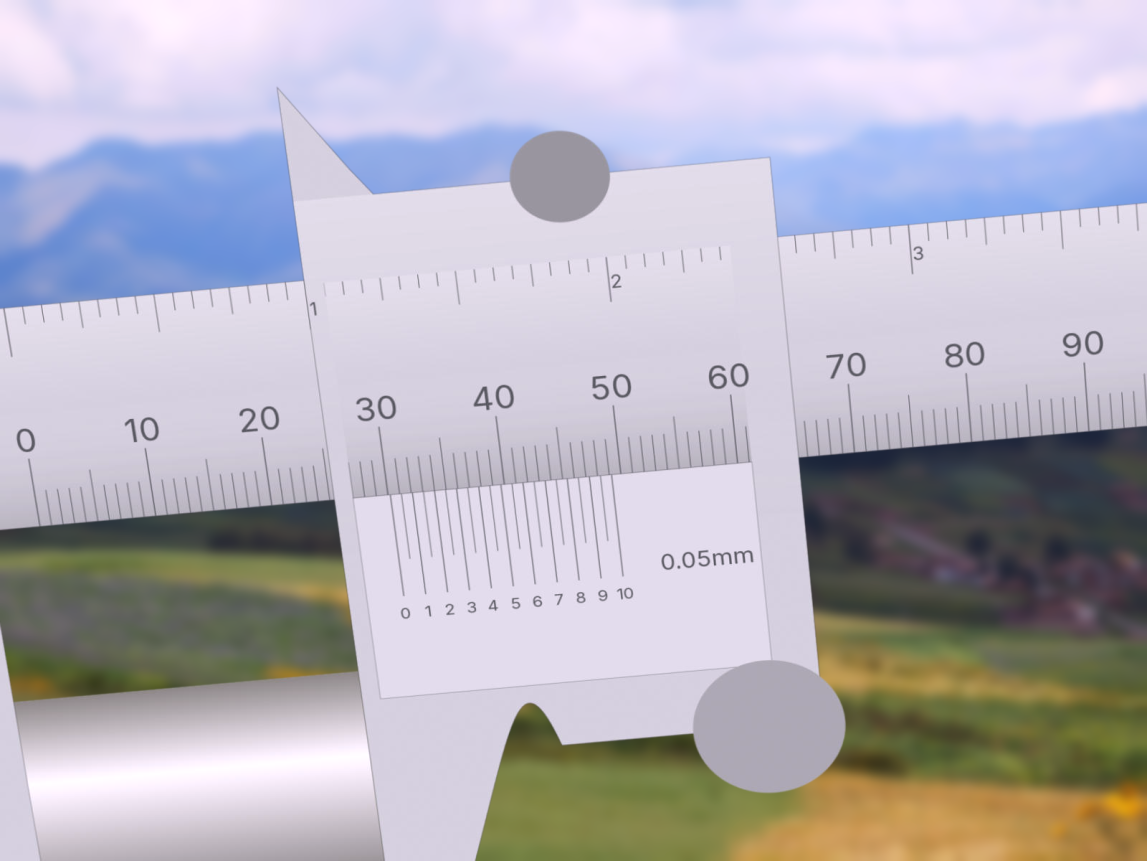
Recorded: 30.2 mm
